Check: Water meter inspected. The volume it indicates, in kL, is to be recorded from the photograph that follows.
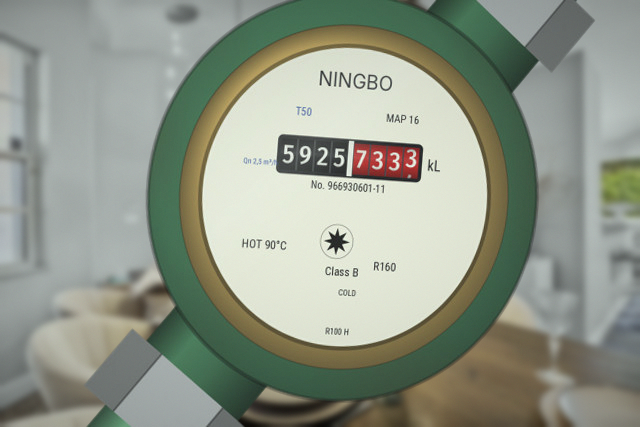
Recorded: 5925.7333 kL
